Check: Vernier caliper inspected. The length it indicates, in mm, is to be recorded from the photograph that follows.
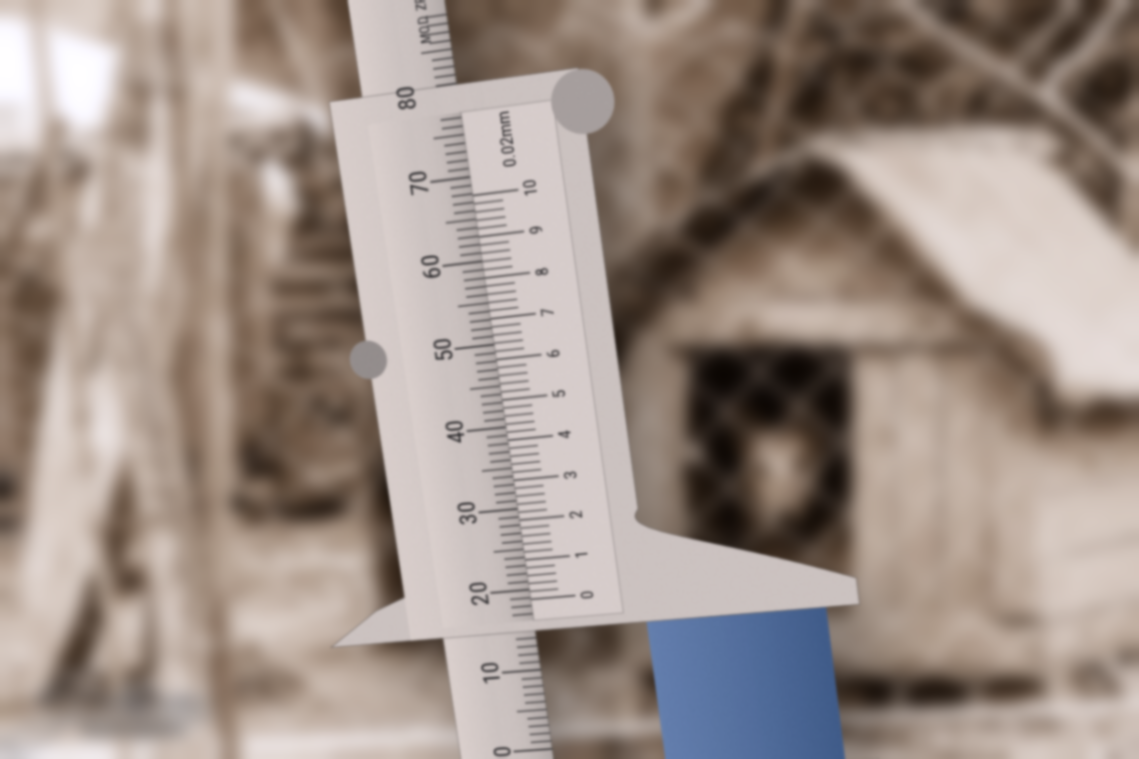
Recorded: 18.8 mm
